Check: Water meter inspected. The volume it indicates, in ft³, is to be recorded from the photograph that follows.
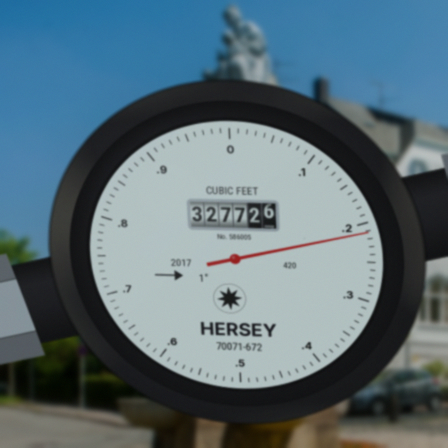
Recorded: 327726.21 ft³
